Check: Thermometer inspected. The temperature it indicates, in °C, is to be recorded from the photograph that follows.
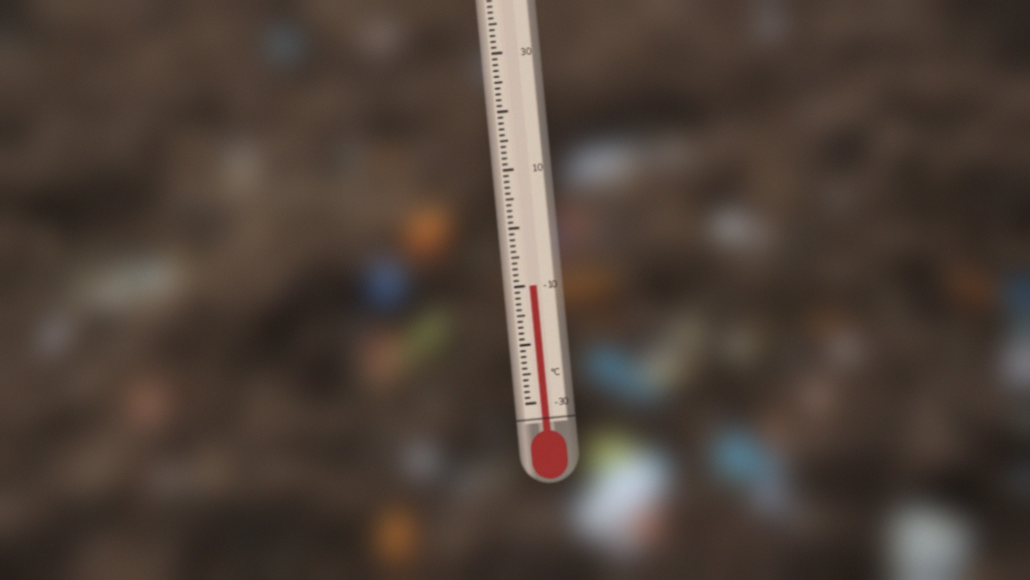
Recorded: -10 °C
